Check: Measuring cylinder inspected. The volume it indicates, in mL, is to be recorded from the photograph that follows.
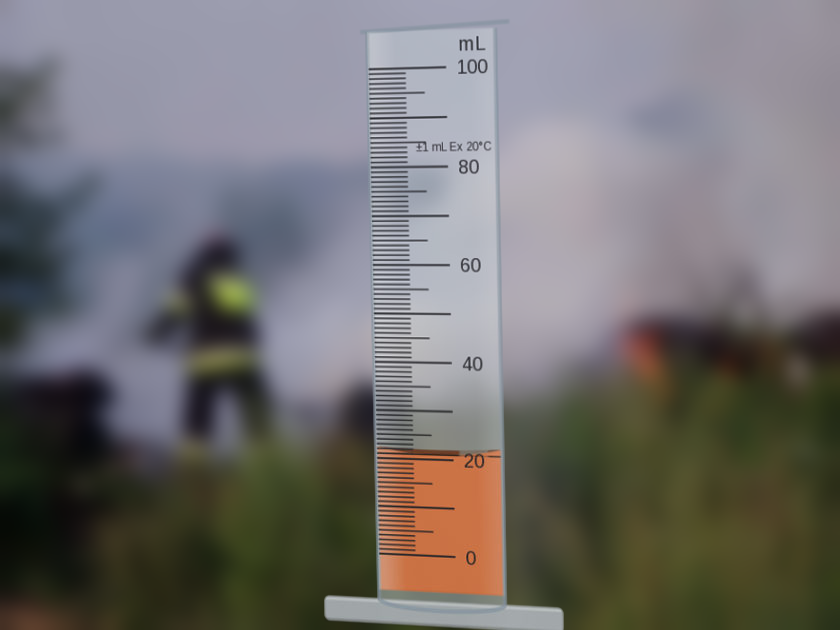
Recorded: 21 mL
